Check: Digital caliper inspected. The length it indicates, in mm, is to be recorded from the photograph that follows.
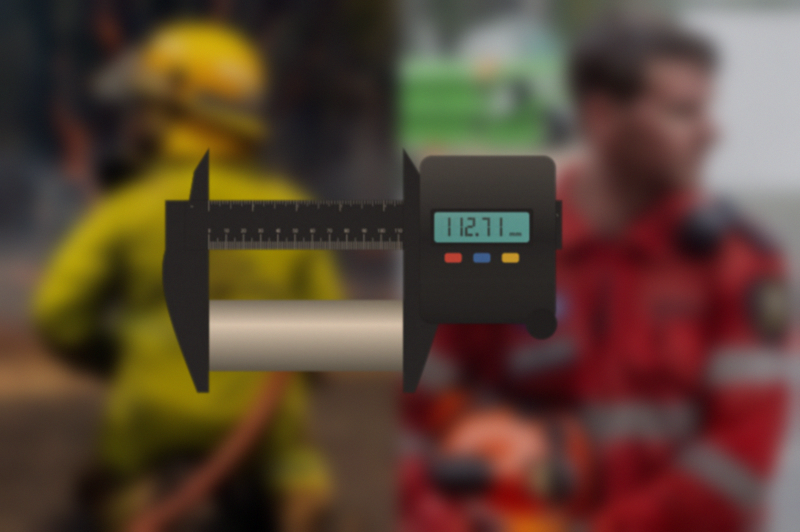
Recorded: 112.71 mm
